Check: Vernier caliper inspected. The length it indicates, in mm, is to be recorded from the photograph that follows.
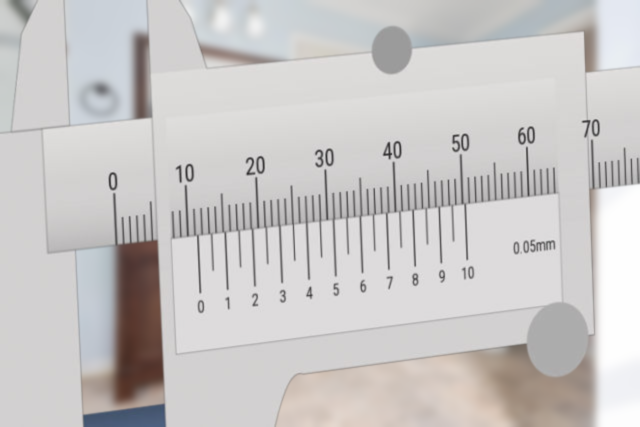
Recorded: 11.4 mm
